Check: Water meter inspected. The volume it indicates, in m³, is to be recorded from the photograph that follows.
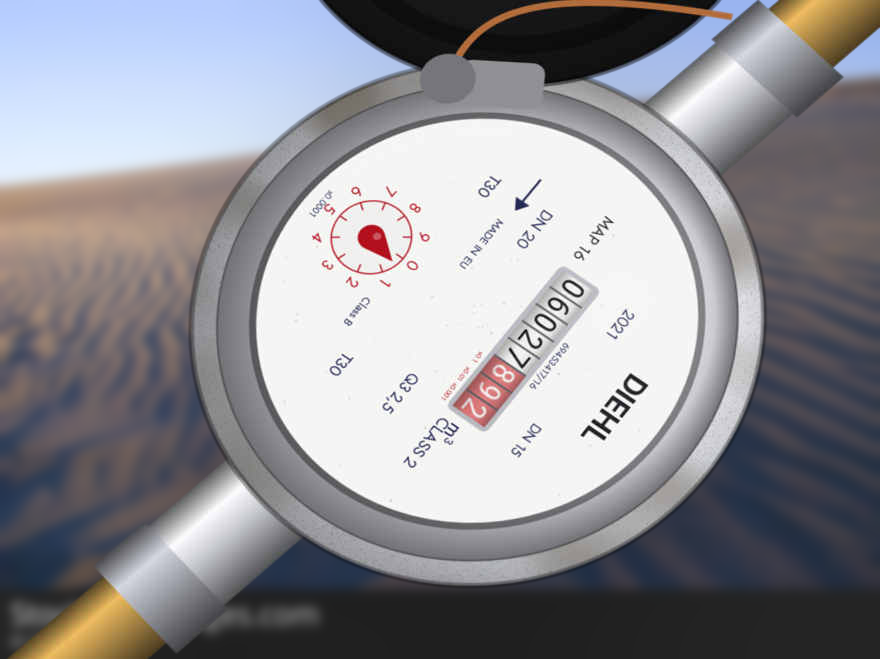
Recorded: 6027.8920 m³
